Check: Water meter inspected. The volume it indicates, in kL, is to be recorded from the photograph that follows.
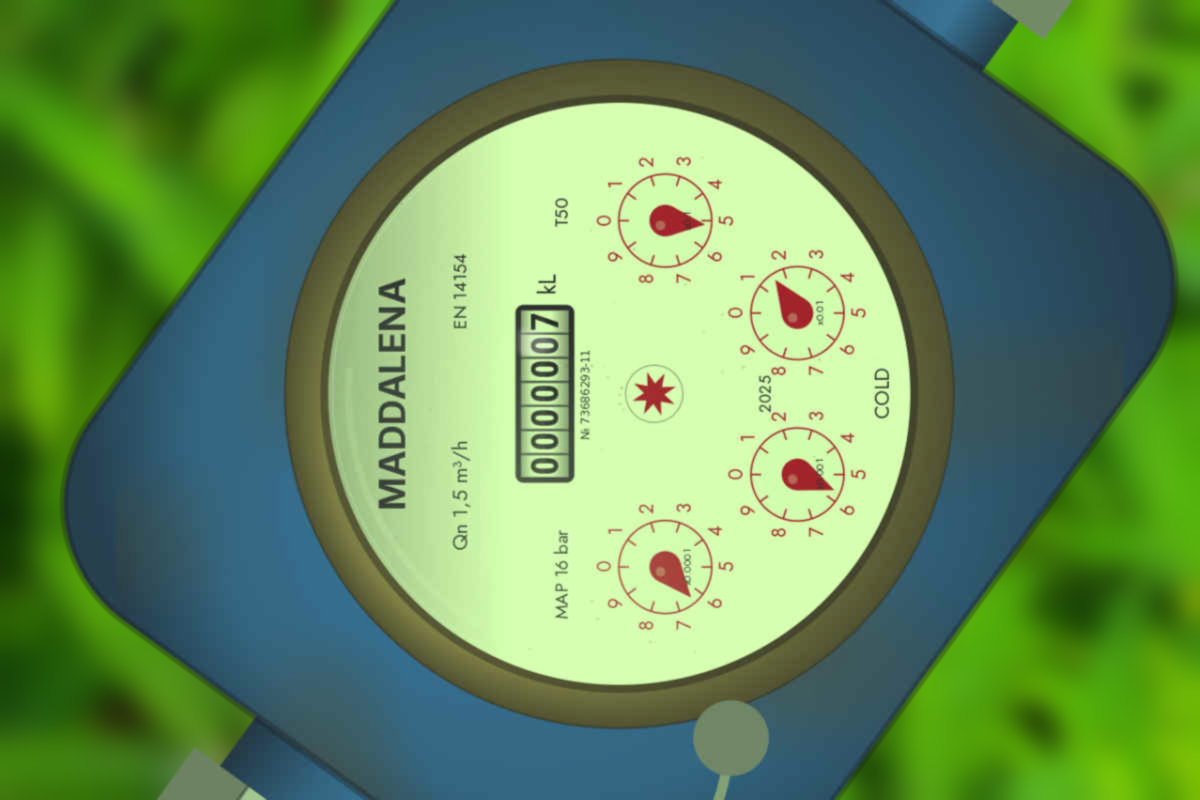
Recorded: 7.5156 kL
